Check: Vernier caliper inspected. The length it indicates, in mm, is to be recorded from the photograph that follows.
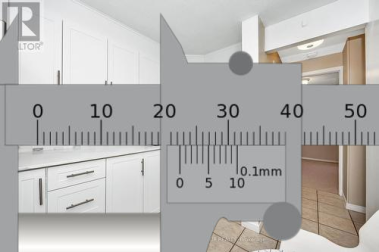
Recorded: 22.4 mm
